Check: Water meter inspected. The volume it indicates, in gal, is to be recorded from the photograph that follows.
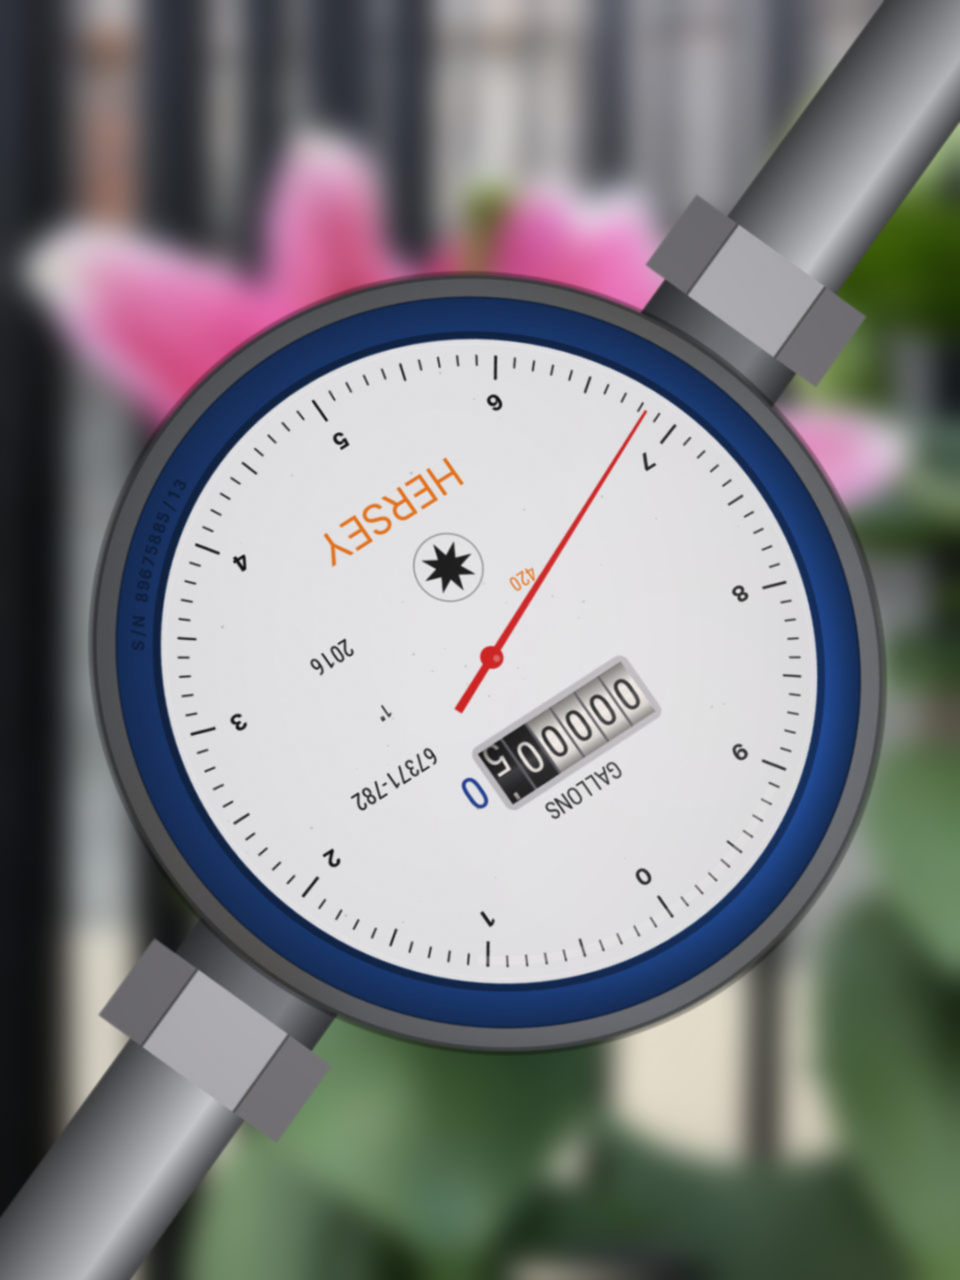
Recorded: 46.8 gal
